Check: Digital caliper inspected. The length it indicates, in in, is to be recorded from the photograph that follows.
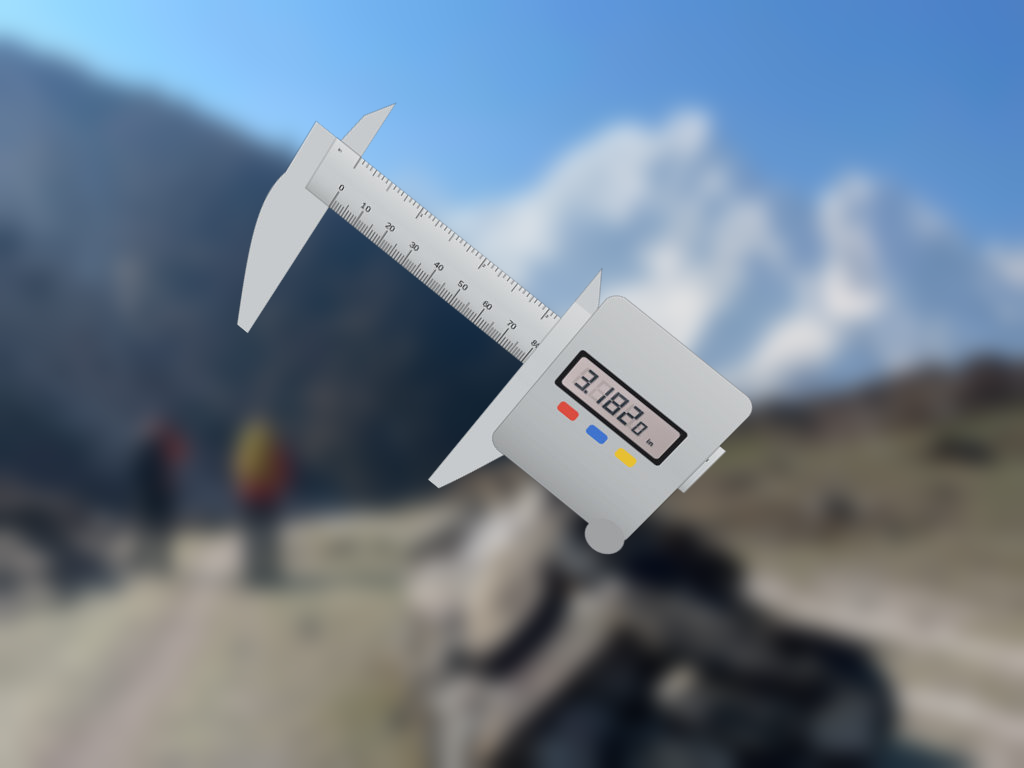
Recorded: 3.1820 in
